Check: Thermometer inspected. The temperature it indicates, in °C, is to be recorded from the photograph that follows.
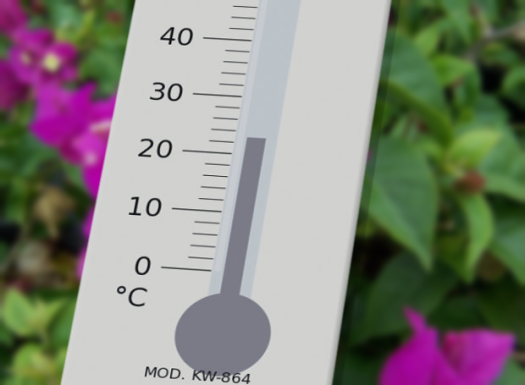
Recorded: 23 °C
